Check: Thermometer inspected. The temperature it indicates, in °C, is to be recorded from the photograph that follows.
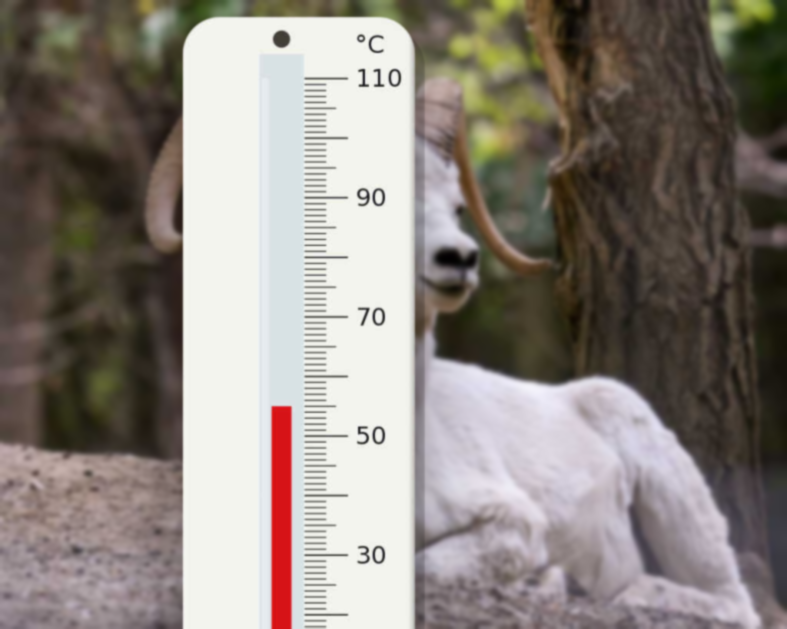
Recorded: 55 °C
